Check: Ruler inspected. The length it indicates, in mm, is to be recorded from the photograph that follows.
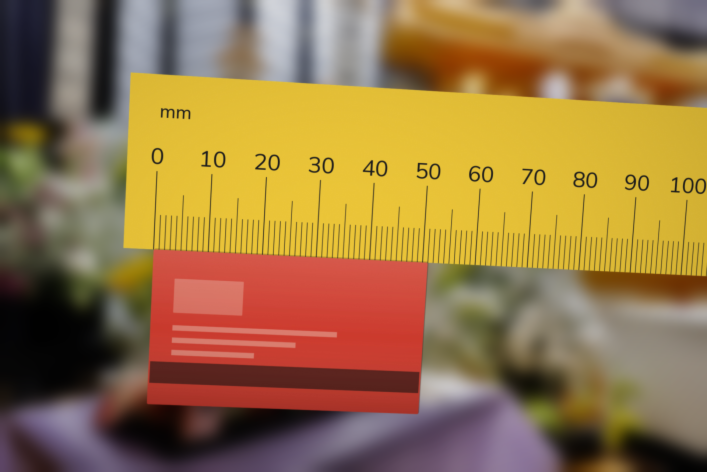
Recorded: 51 mm
